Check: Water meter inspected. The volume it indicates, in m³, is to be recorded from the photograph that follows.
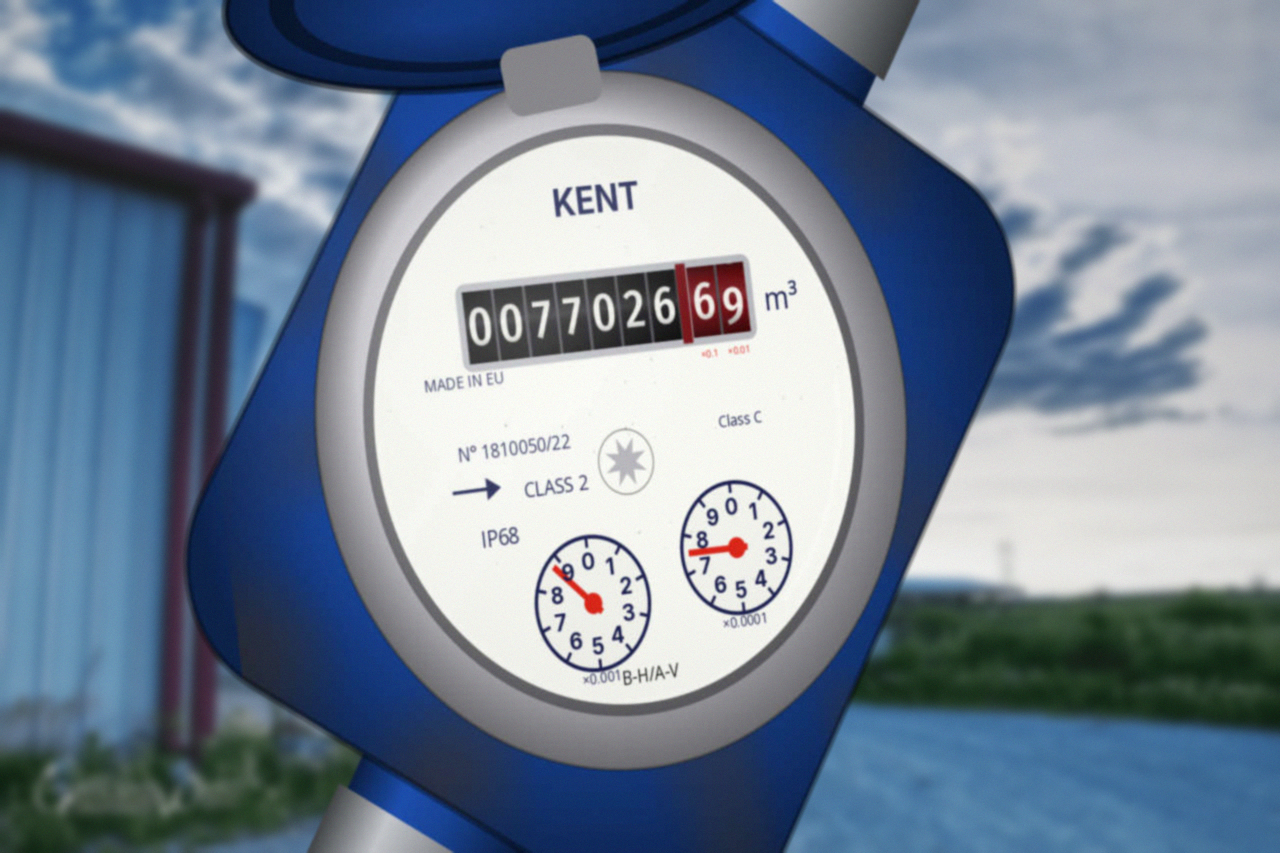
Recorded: 77026.6887 m³
